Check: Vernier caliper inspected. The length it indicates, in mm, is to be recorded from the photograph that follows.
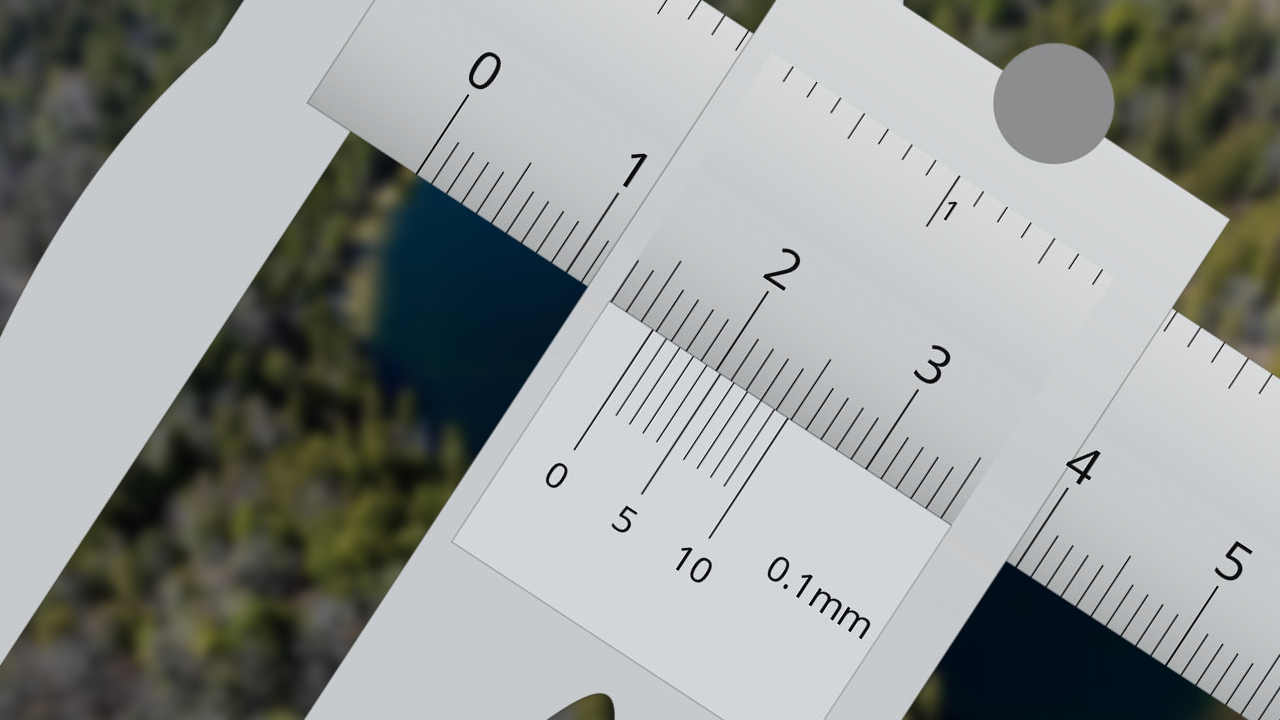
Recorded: 15.8 mm
